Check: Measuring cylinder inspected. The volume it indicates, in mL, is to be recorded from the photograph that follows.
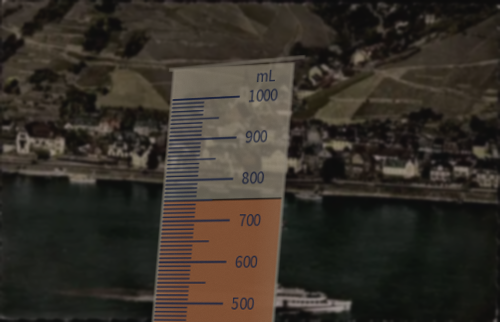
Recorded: 750 mL
